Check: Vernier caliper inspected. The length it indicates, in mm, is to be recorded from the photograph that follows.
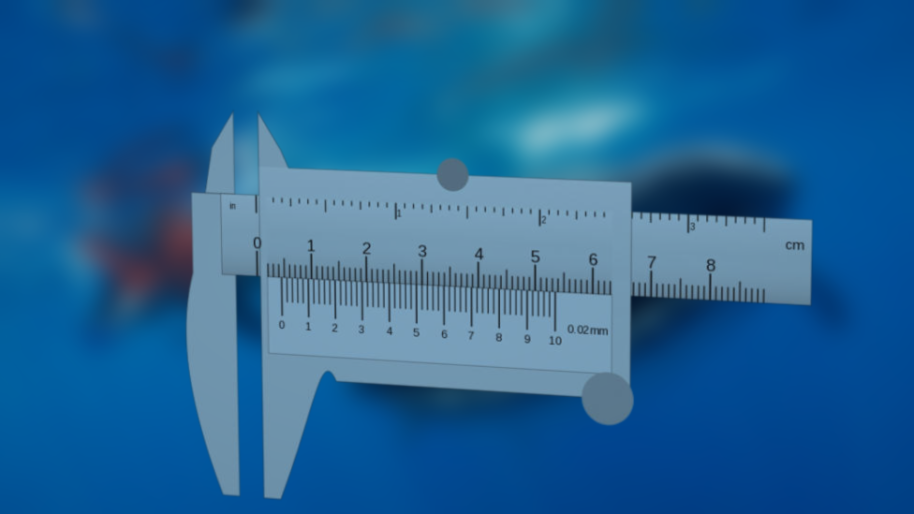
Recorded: 4.5 mm
